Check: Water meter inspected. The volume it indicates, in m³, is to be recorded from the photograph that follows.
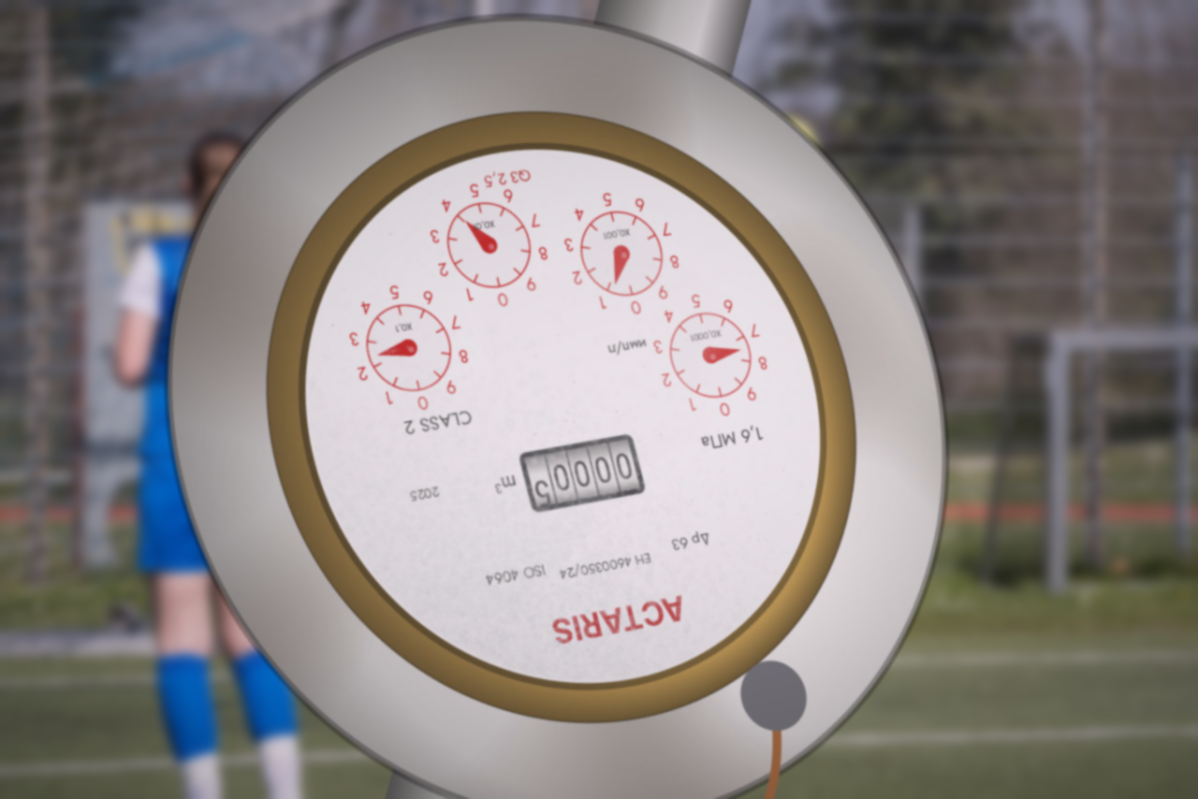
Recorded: 5.2407 m³
